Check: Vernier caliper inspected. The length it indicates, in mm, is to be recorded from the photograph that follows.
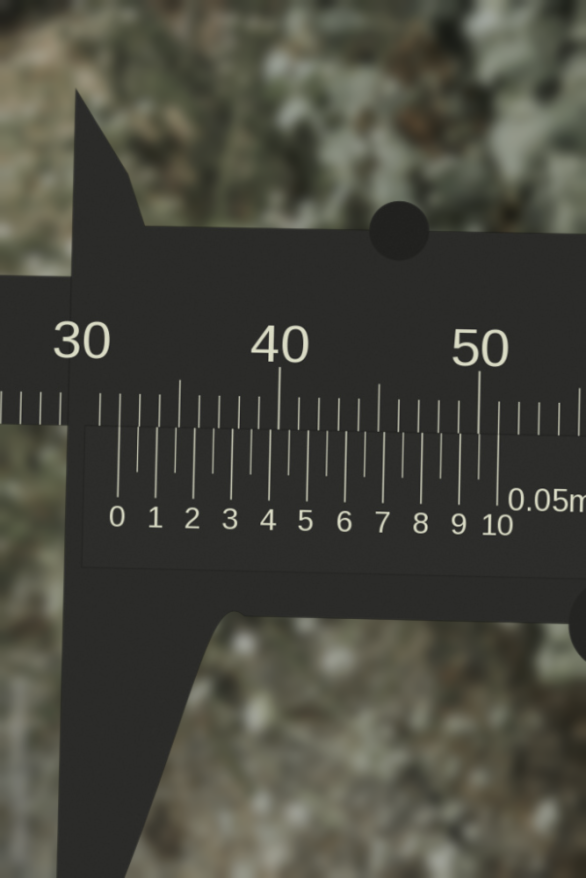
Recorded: 32.0 mm
